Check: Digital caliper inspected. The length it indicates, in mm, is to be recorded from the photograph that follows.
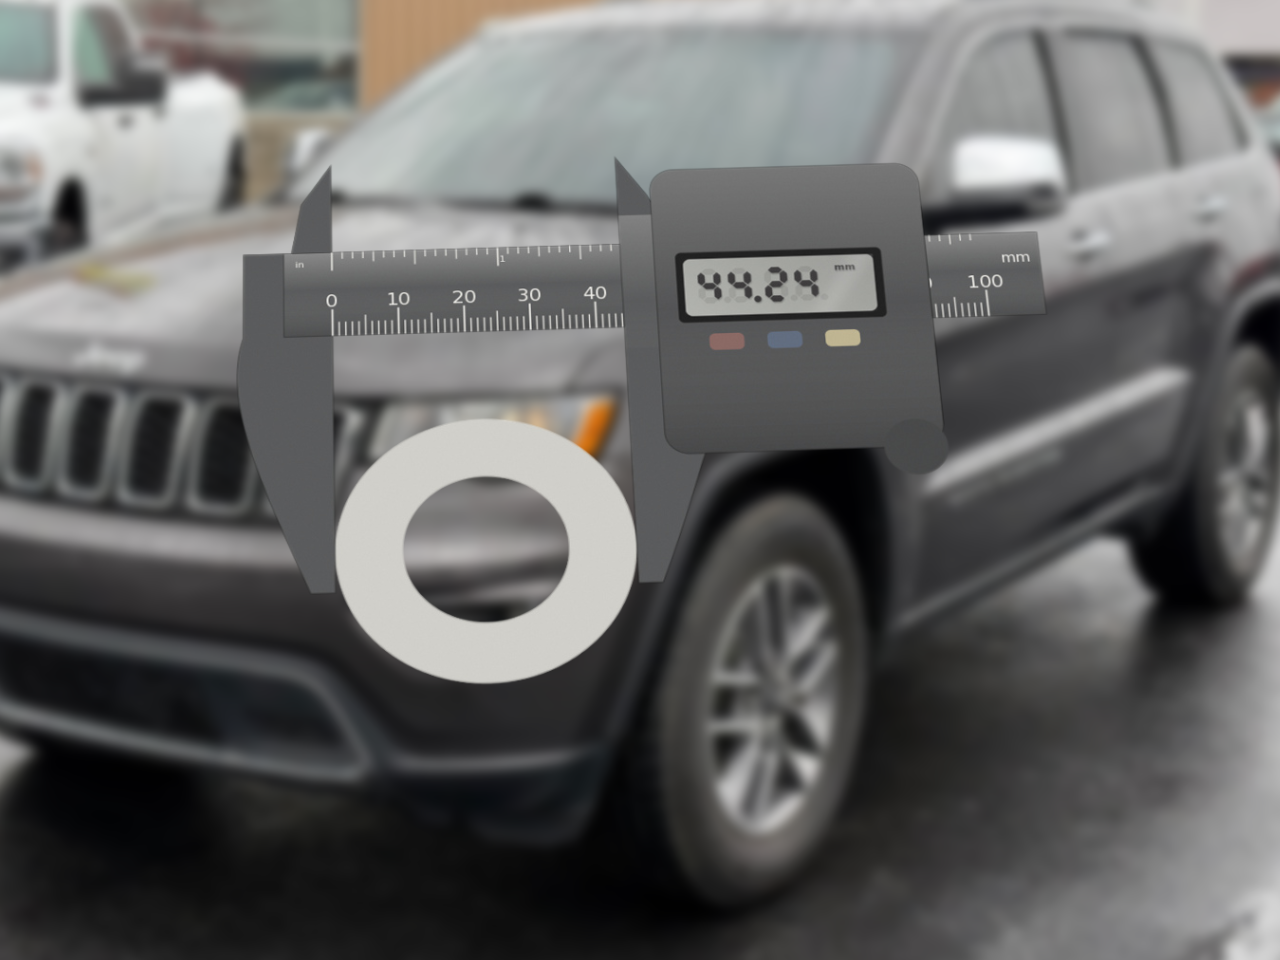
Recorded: 44.24 mm
